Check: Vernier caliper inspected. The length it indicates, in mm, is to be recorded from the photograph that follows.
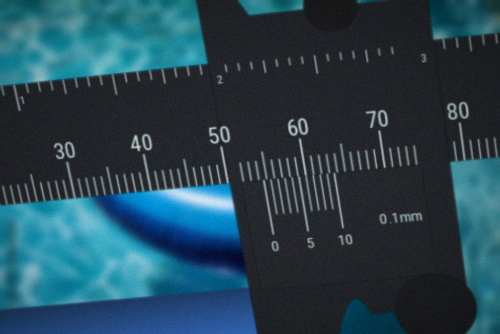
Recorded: 54.6 mm
